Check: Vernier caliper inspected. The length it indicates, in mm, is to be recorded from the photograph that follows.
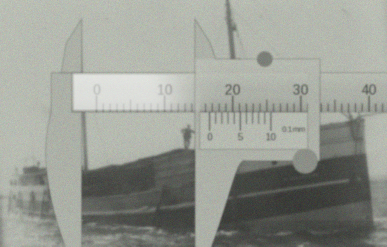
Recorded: 16.6 mm
